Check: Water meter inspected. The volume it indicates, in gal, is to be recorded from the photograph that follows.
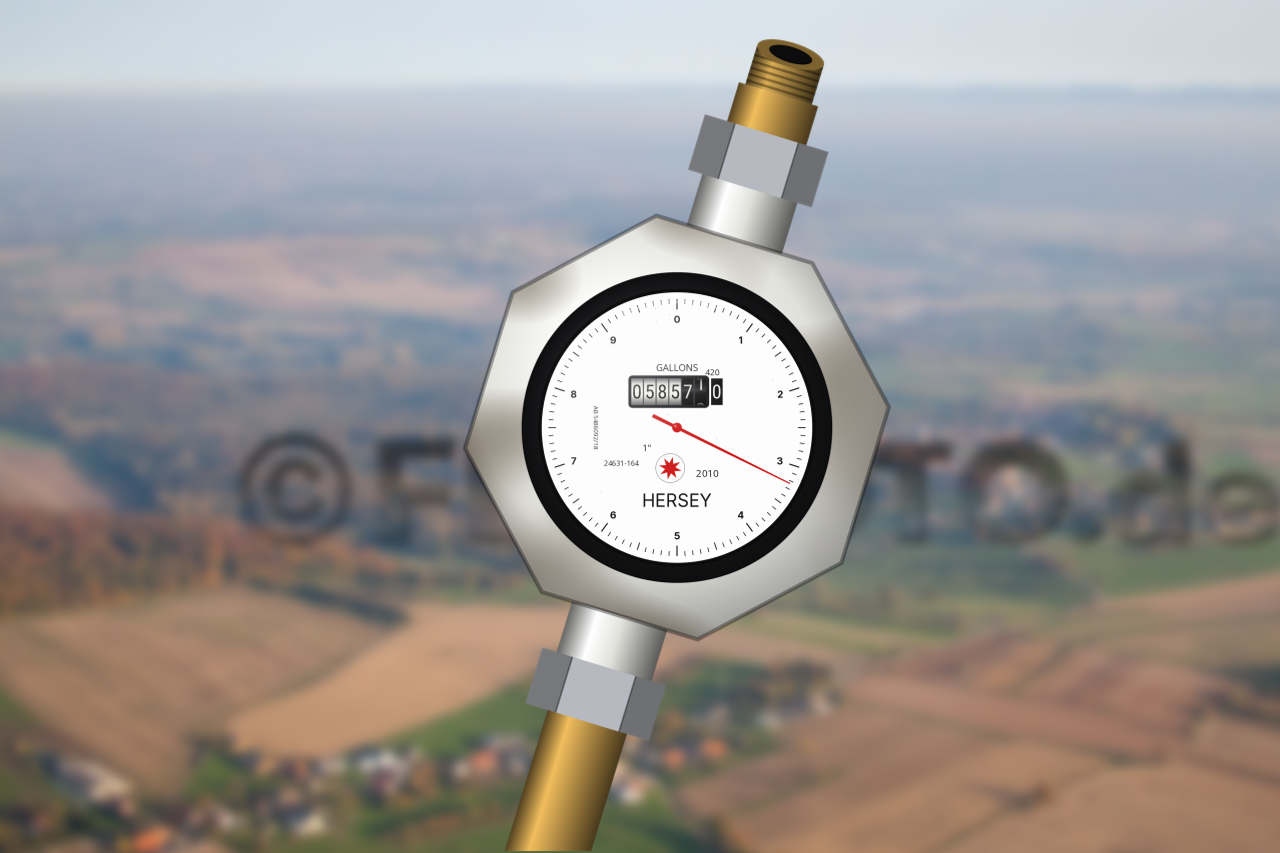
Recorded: 585713.2 gal
